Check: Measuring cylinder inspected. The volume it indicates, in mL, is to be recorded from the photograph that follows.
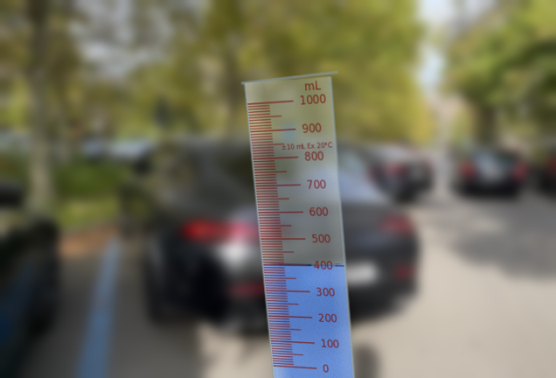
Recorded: 400 mL
